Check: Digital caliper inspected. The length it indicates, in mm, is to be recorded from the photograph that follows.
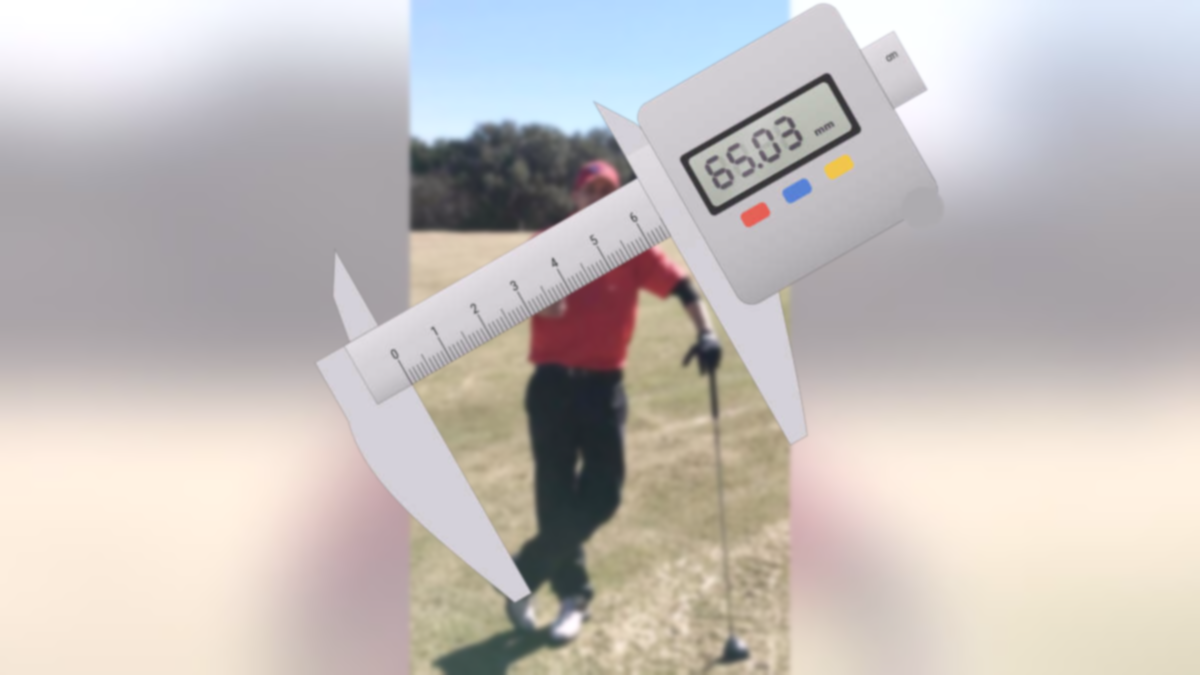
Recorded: 65.03 mm
